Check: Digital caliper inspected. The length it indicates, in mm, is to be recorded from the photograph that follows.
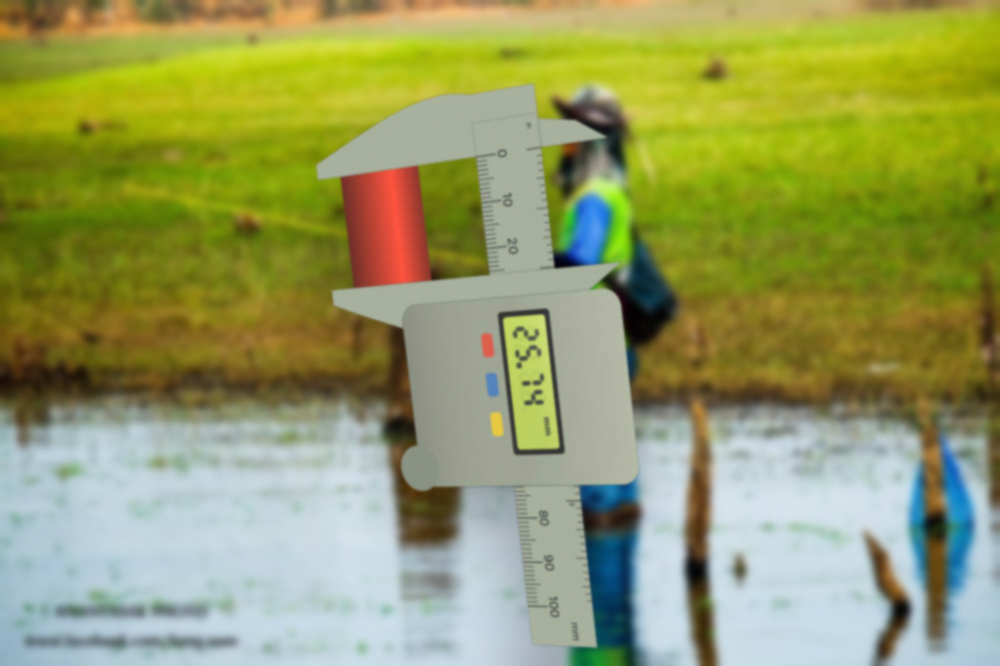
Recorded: 25.74 mm
